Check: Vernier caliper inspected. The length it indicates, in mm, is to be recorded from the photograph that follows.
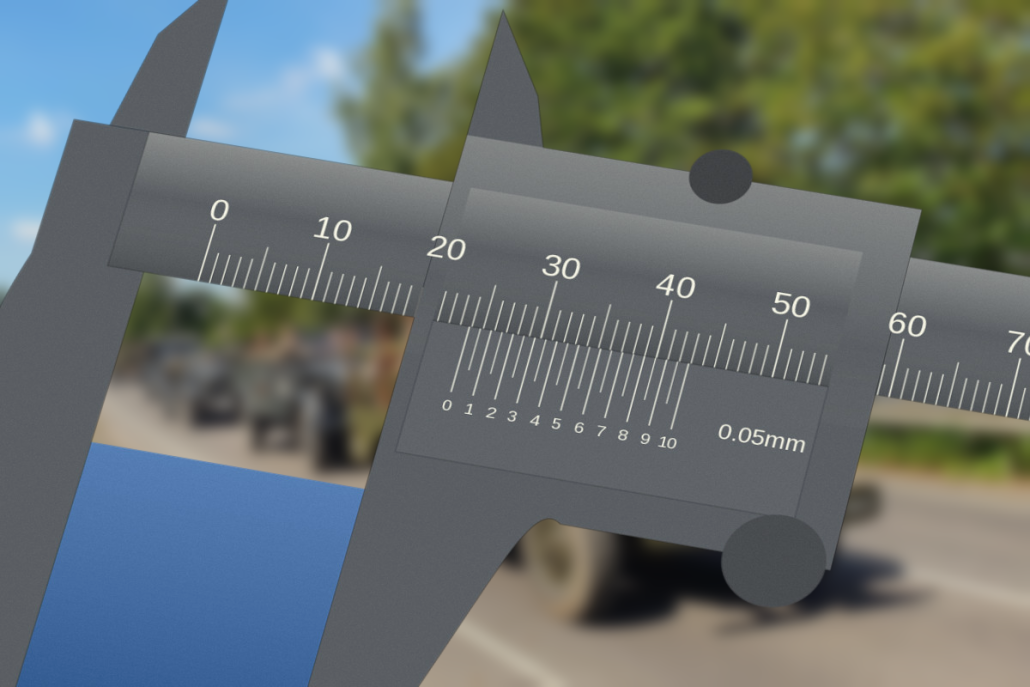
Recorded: 23.8 mm
